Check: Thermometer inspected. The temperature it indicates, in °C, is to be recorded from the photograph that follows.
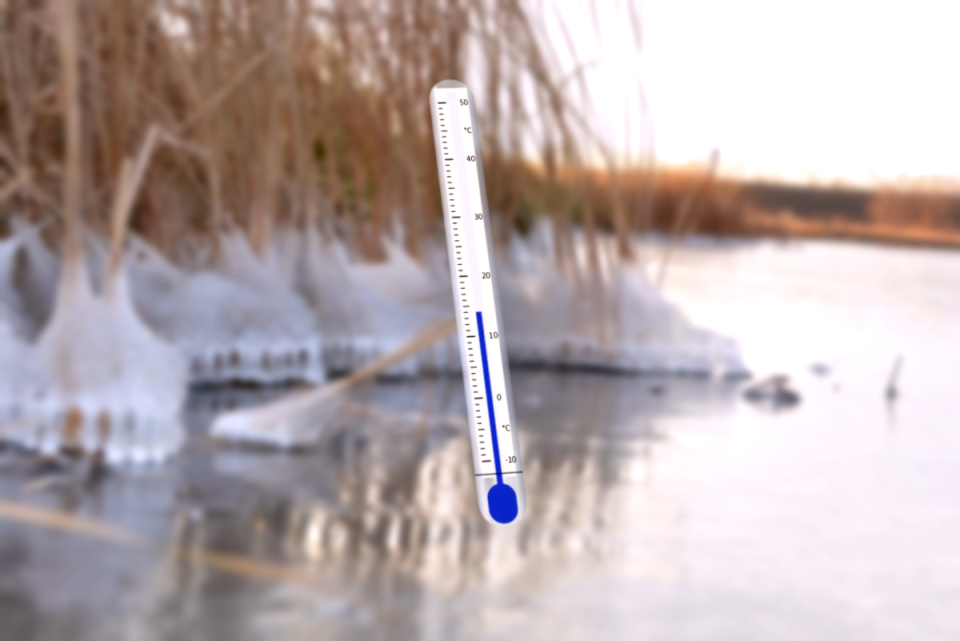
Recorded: 14 °C
